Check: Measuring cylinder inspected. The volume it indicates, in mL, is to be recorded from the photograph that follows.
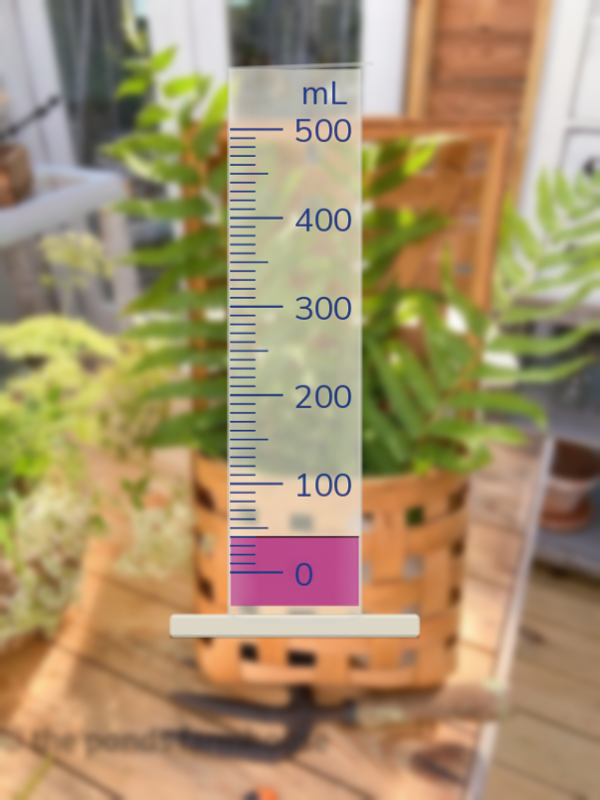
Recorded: 40 mL
